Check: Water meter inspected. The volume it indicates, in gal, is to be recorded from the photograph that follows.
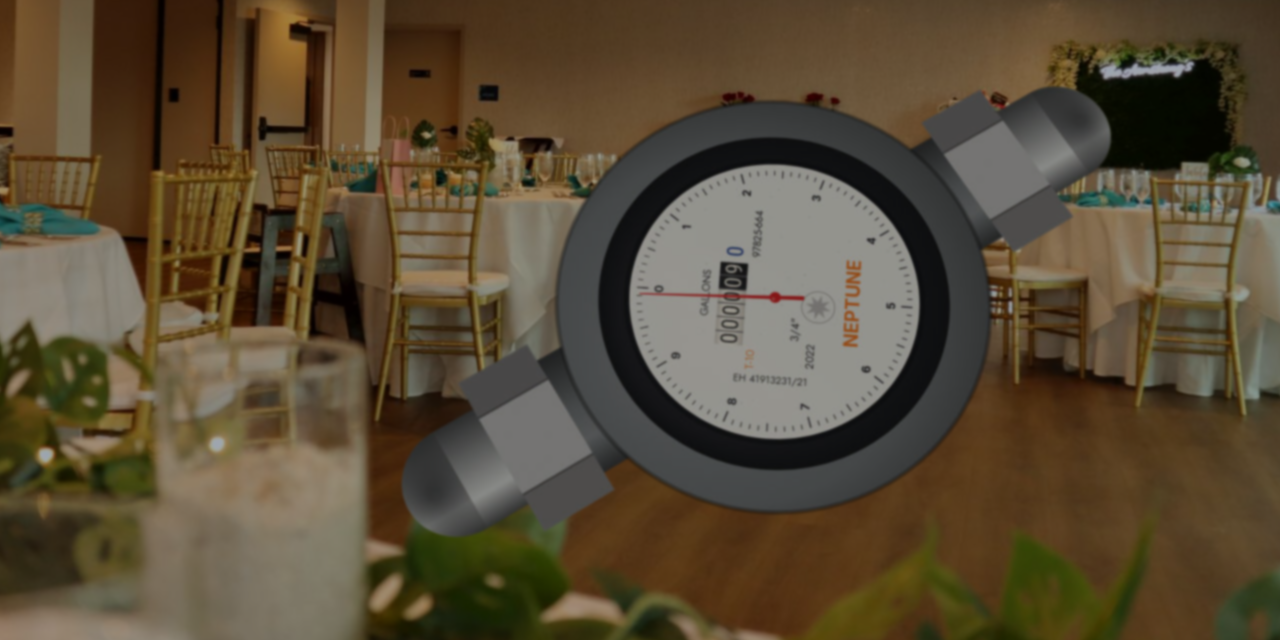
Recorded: 89.9 gal
